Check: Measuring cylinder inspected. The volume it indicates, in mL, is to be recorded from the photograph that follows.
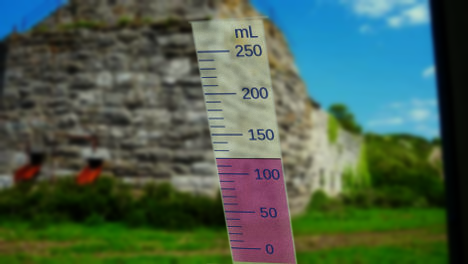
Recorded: 120 mL
